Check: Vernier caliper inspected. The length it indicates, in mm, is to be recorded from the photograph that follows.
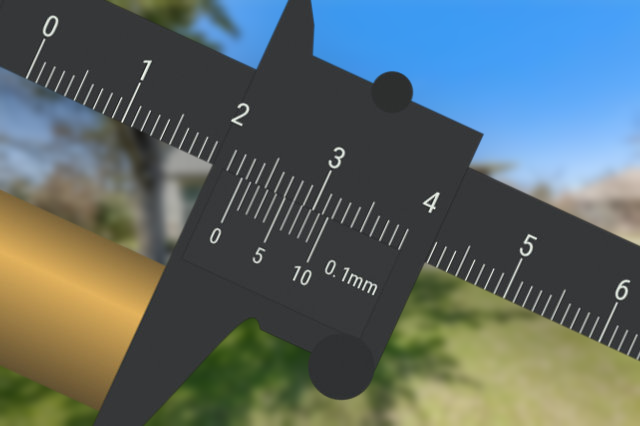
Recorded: 22.6 mm
